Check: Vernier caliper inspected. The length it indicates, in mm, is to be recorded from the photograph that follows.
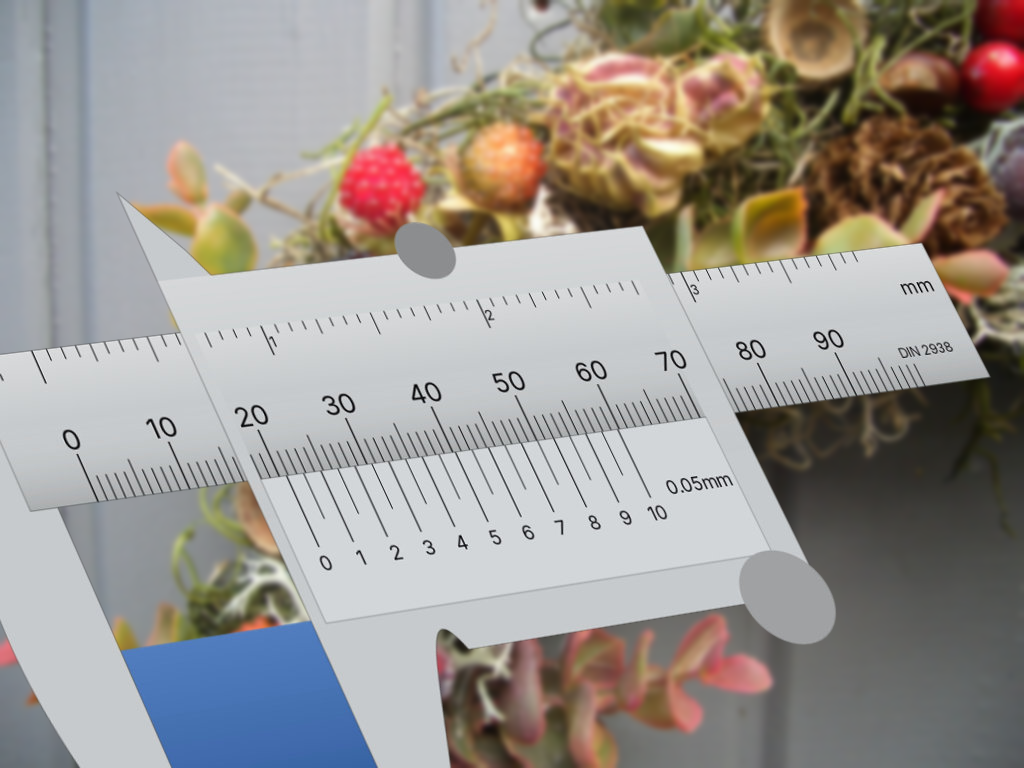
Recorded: 20.8 mm
